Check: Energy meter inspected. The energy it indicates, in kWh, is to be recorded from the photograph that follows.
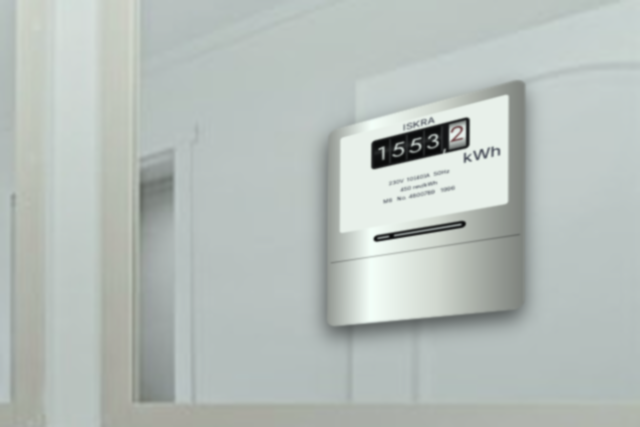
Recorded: 1553.2 kWh
